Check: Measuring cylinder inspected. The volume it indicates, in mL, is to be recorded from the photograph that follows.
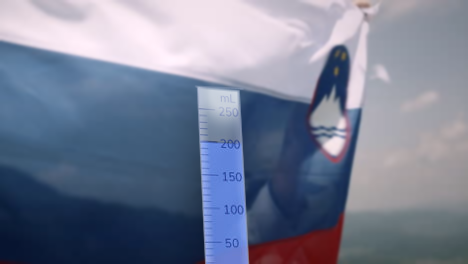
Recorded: 200 mL
